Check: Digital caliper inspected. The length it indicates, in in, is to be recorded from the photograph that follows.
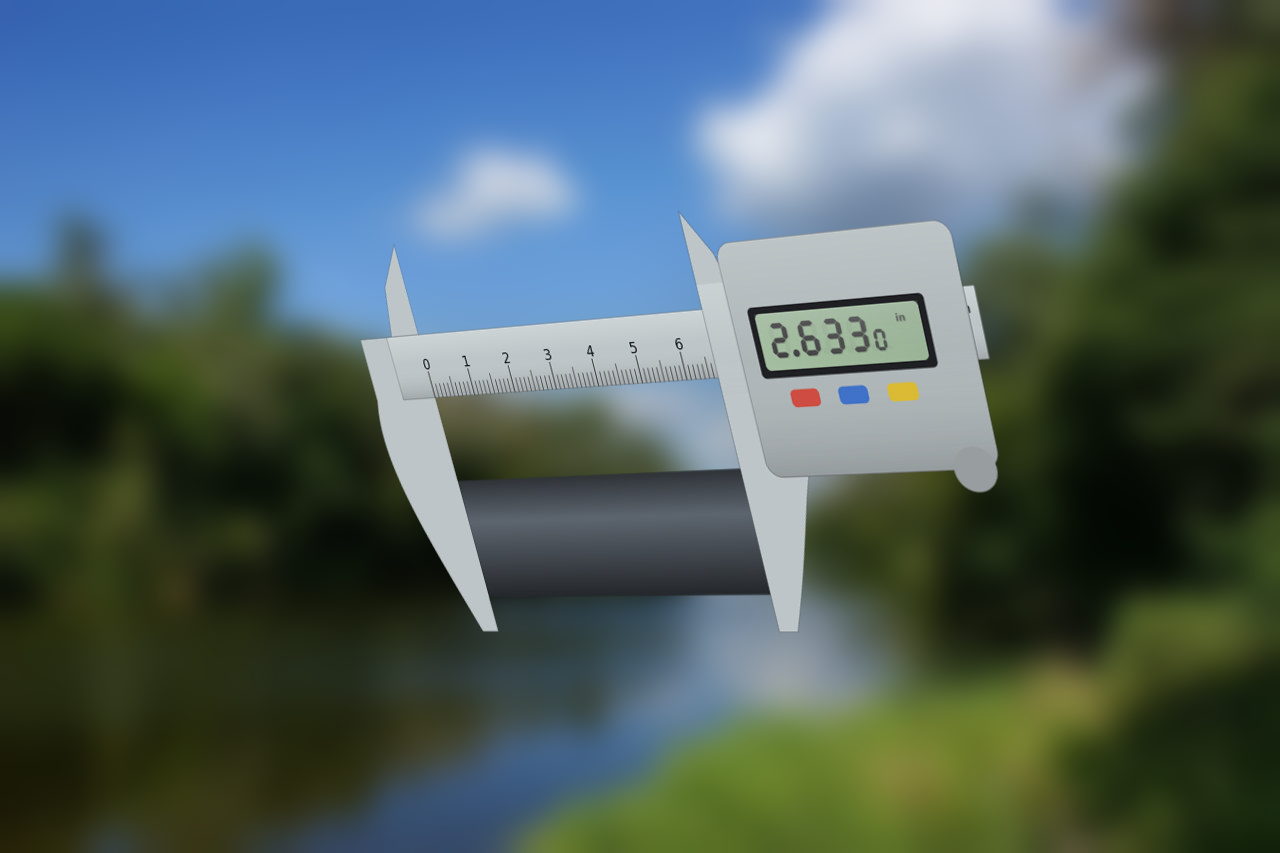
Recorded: 2.6330 in
